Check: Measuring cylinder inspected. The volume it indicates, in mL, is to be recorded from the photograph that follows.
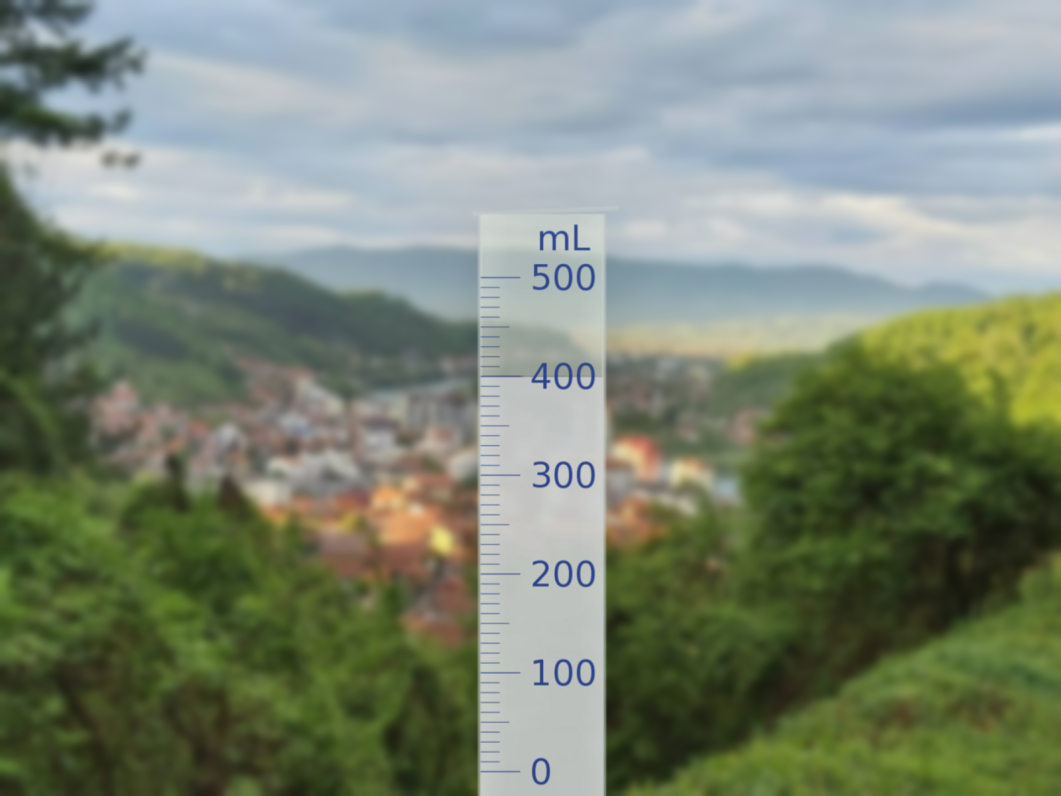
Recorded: 400 mL
